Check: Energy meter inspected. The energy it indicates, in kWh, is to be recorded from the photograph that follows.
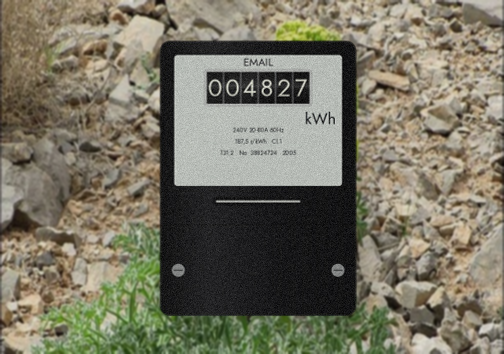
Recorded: 4827 kWh
